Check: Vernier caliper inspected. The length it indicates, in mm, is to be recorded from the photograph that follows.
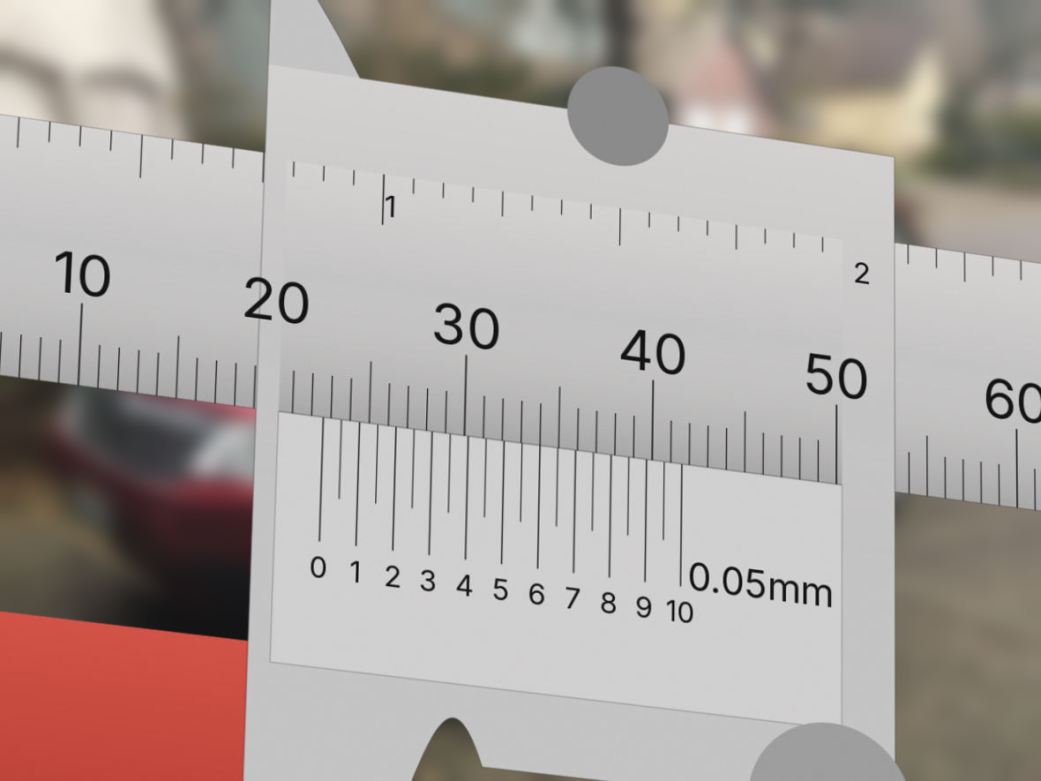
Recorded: 22.6 mm
